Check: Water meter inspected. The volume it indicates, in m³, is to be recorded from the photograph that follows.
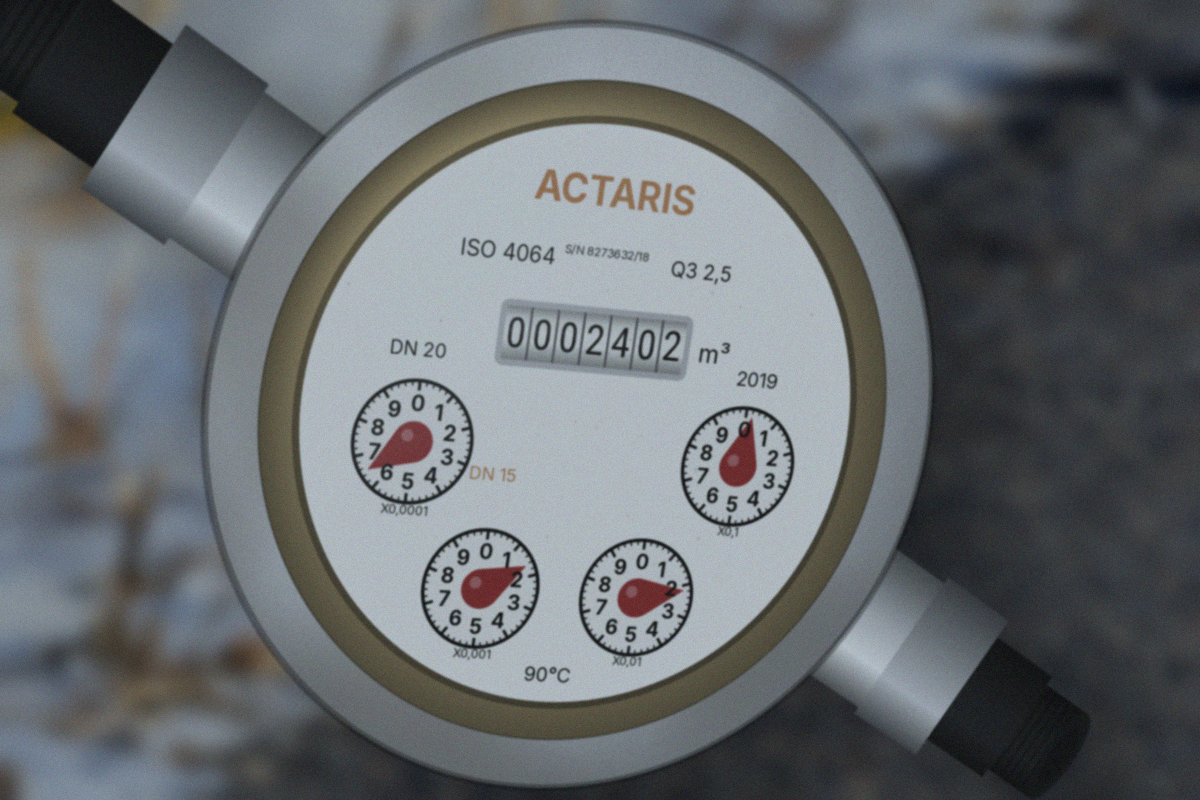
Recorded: 2402.0216 m³
